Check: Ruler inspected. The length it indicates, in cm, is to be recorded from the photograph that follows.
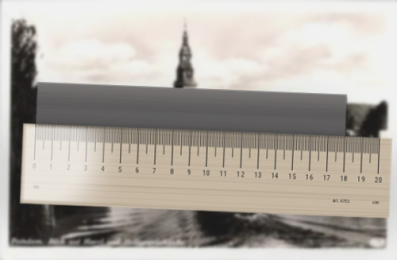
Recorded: 18 cm
